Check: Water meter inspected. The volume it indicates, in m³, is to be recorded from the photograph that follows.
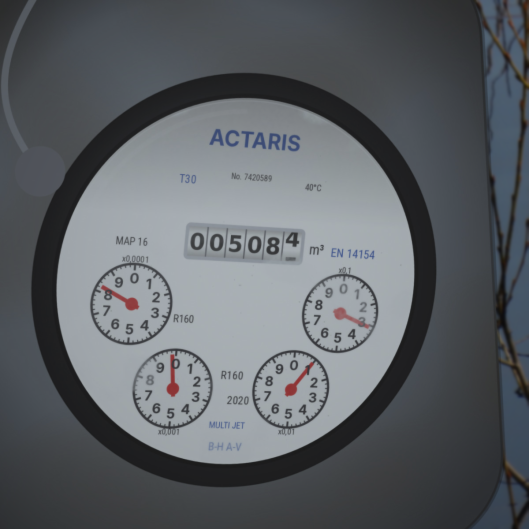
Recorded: 5084.3098 m³
